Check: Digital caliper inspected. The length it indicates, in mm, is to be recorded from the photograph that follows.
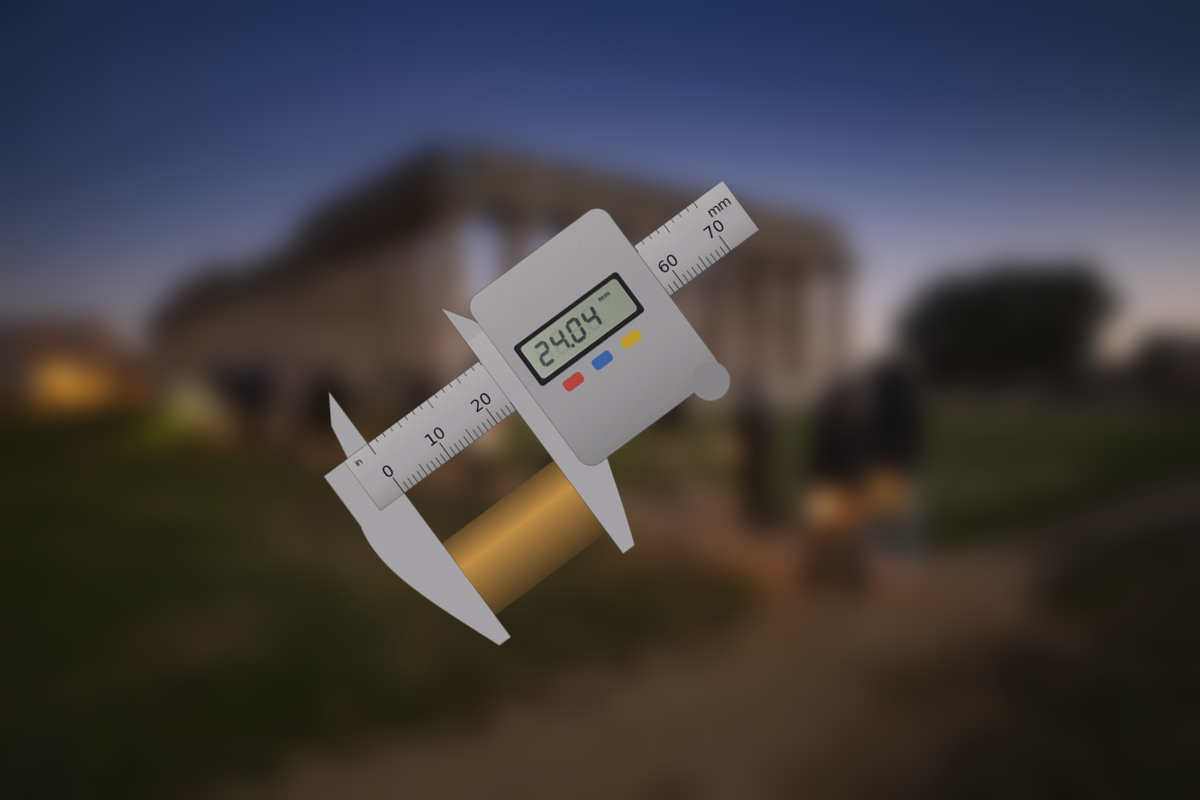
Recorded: 24.04 mm
